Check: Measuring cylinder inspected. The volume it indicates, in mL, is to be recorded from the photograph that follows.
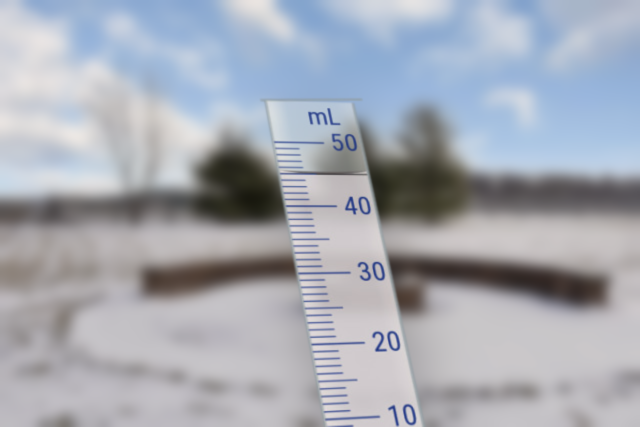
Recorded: 45 mL
